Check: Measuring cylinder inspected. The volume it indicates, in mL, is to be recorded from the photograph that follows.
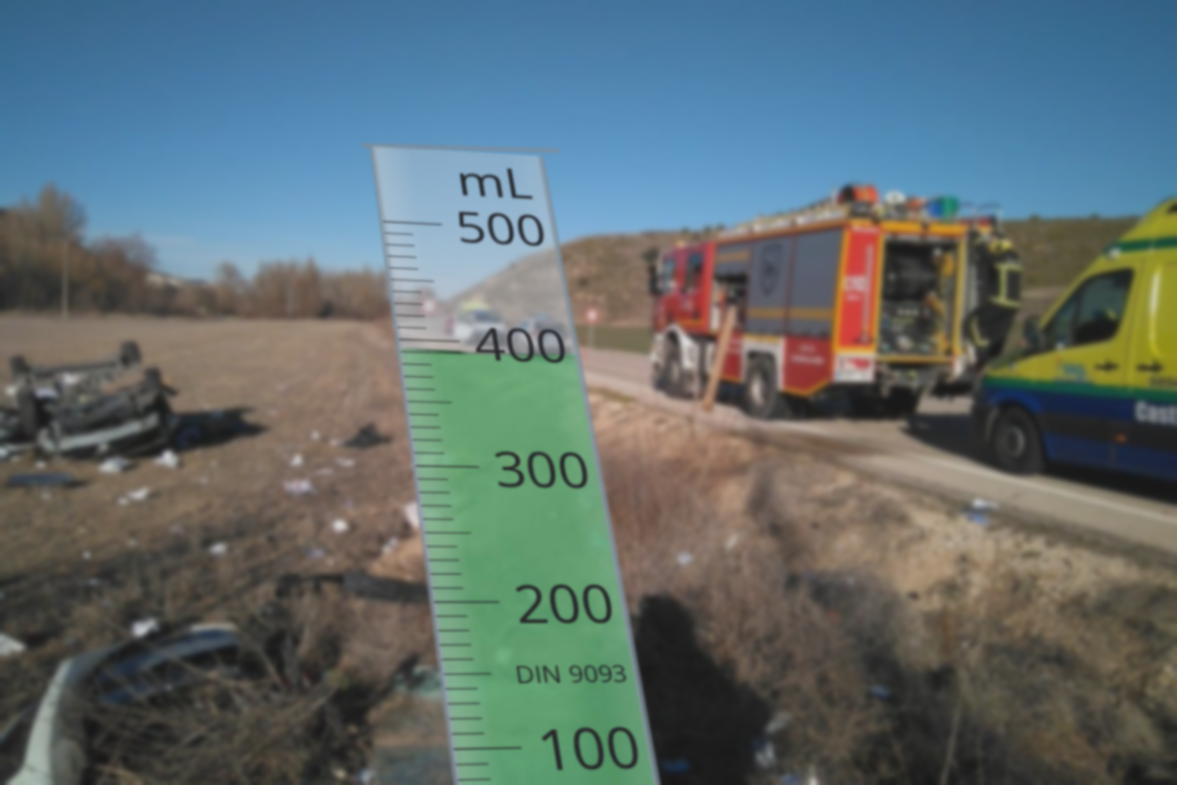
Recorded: 390 mL
